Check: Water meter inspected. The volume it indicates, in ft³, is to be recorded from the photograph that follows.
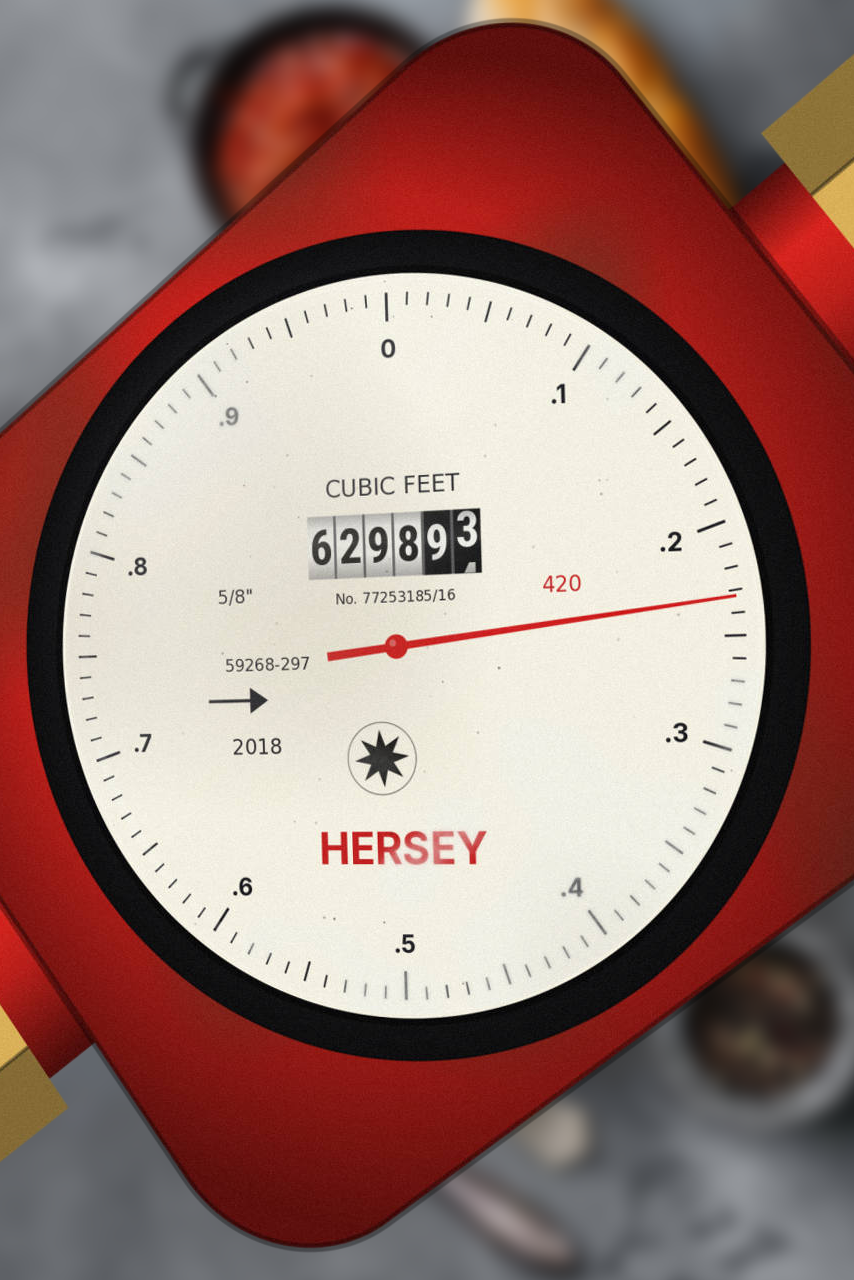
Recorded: 629893.23 ft³
